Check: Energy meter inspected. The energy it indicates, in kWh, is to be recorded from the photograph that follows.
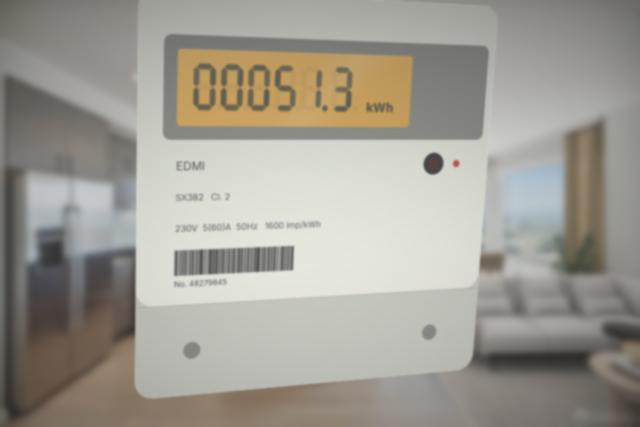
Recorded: 51.3 kWh
